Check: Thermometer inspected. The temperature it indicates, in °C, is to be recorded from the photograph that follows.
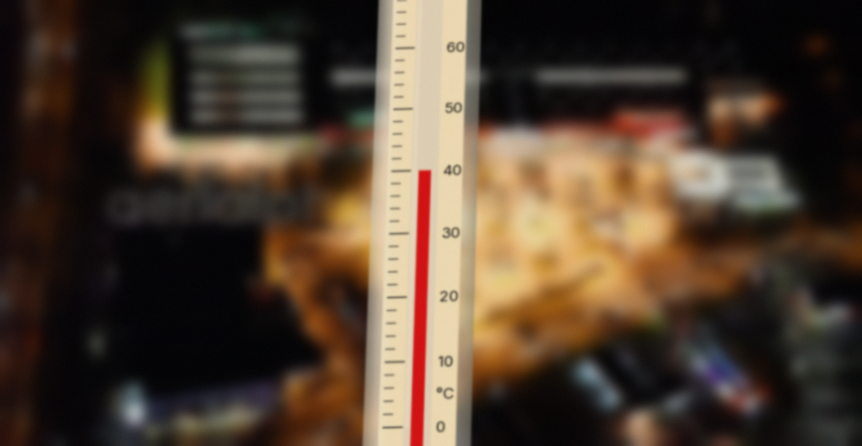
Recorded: 40 °C
